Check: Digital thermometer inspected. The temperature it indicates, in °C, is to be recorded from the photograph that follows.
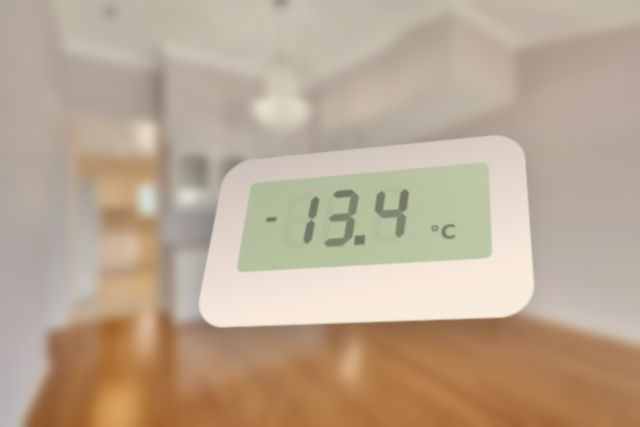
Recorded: -13.4 °C
